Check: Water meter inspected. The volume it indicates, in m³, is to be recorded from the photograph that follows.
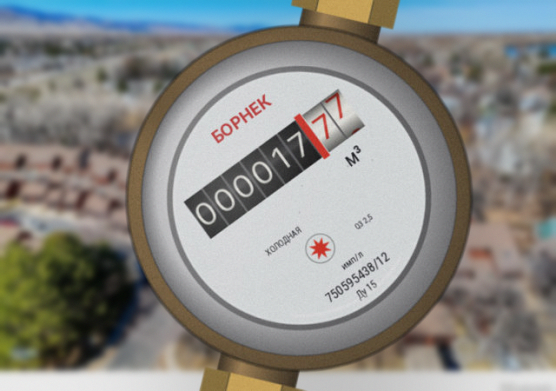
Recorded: 17.77 m³
